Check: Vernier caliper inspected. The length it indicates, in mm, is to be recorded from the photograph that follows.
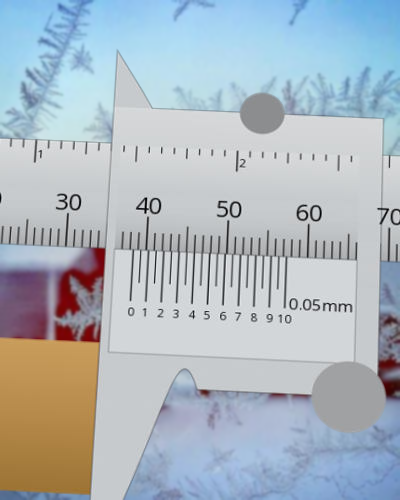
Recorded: 38.4 mm
